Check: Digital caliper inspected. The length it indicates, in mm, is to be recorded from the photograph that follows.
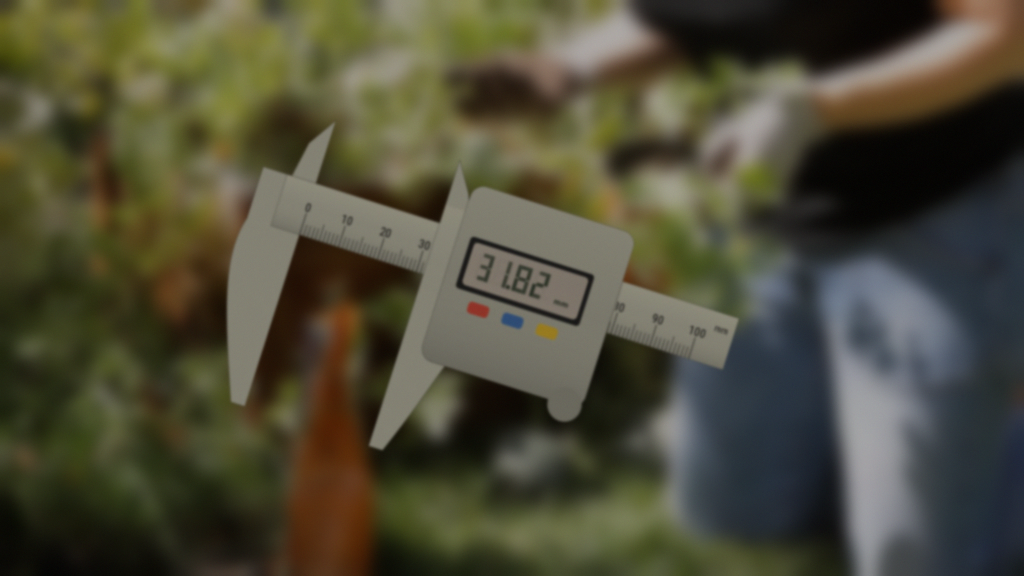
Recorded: 31.82 mm
